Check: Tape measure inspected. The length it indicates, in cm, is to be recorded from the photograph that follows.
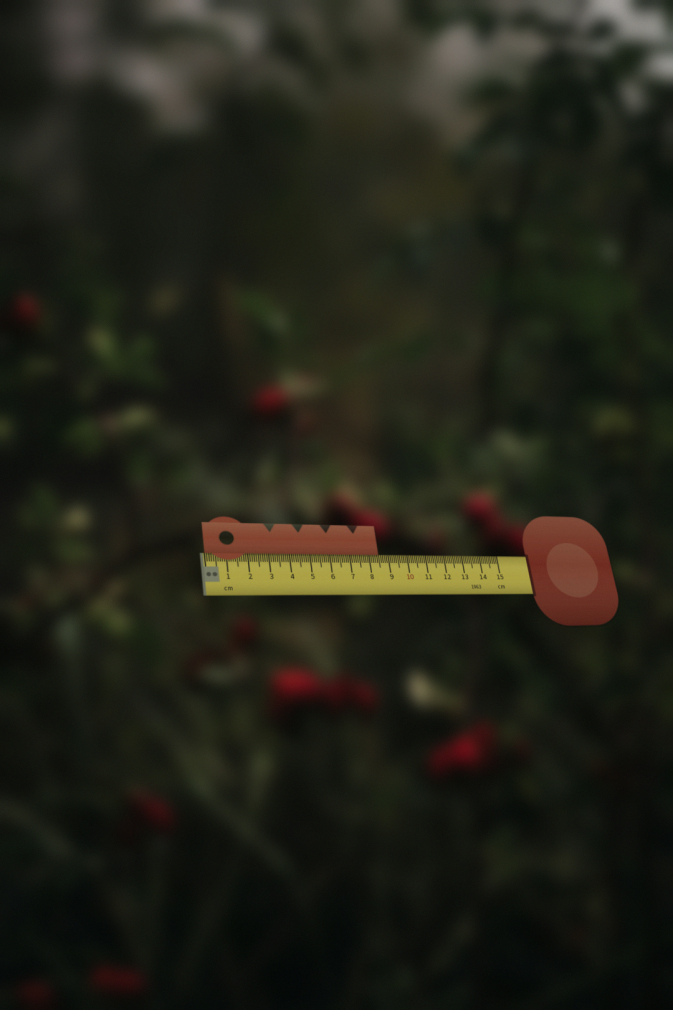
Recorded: 8.5 cm
